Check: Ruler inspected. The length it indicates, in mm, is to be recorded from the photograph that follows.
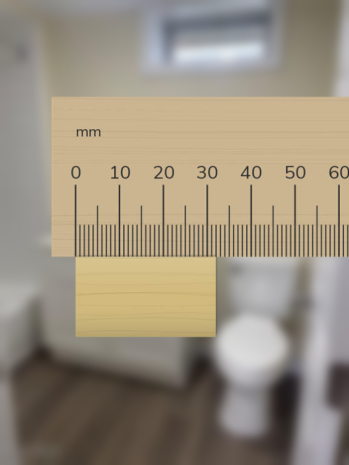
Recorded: 32 mm
